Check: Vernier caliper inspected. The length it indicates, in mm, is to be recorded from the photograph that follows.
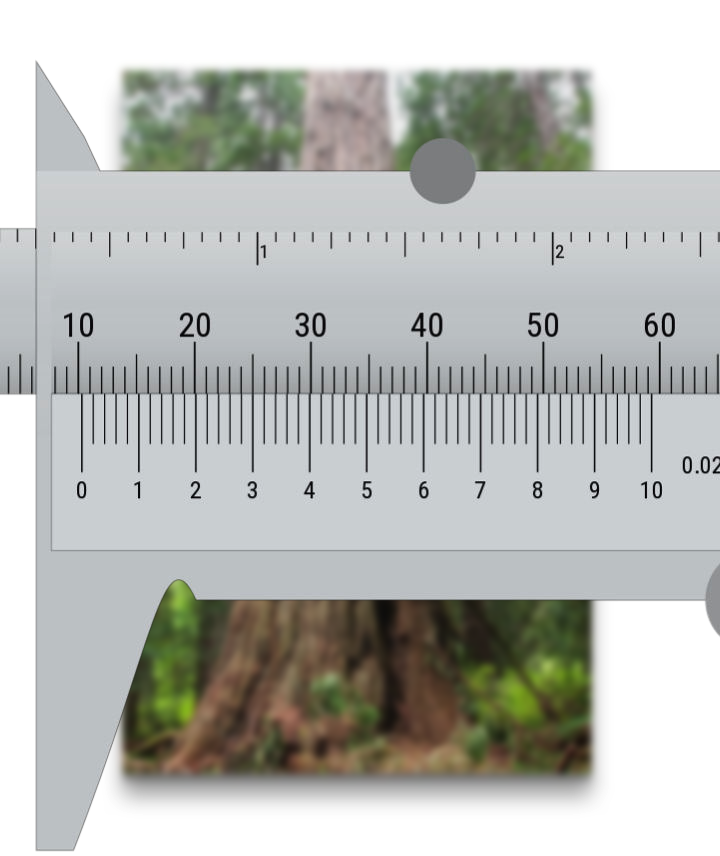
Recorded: 10.3 mm
